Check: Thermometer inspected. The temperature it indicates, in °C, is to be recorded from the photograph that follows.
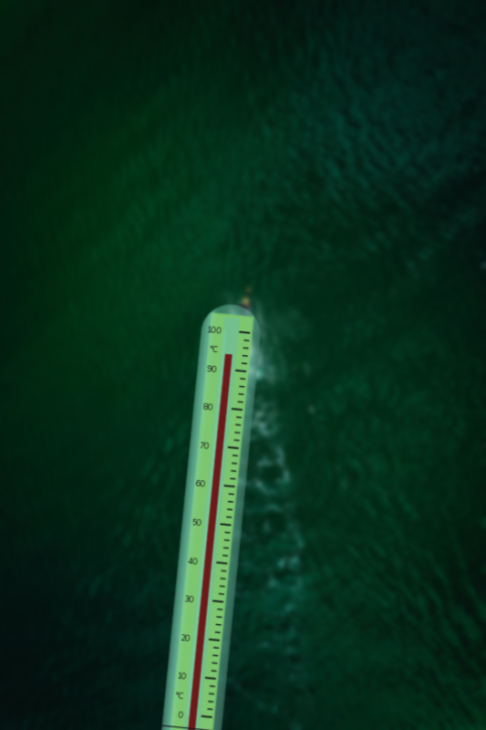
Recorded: 94 °C
